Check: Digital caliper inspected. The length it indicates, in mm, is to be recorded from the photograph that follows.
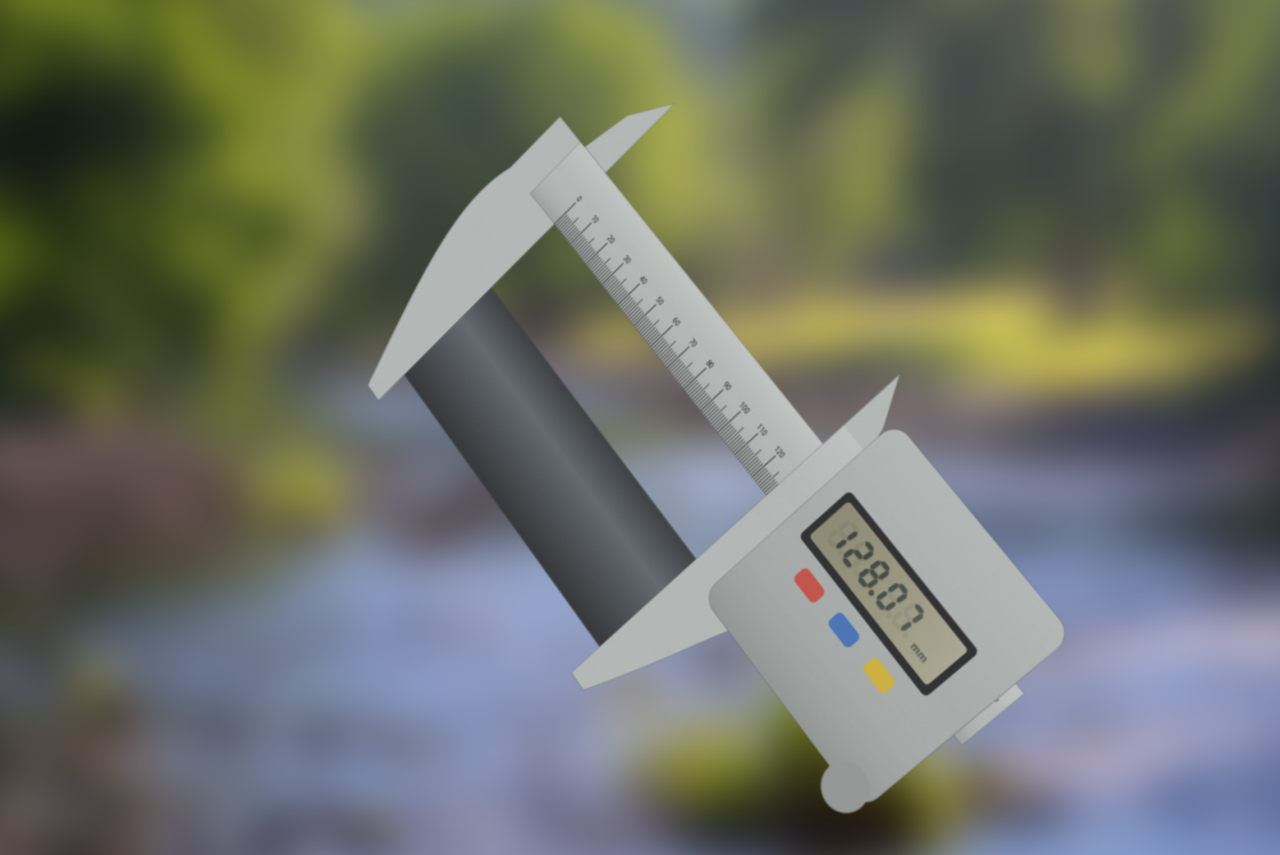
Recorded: 128.07 mm
